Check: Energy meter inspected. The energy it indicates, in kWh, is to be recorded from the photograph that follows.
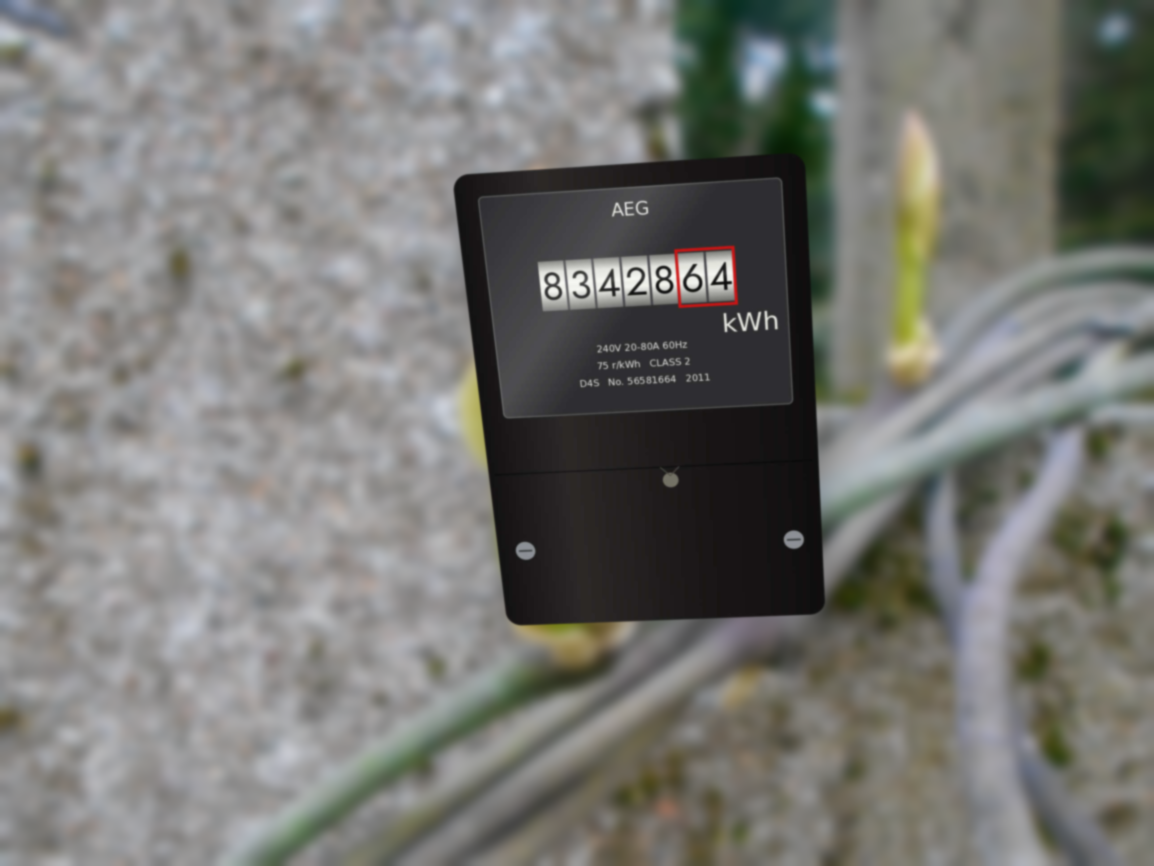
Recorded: 83428.64 kWh
